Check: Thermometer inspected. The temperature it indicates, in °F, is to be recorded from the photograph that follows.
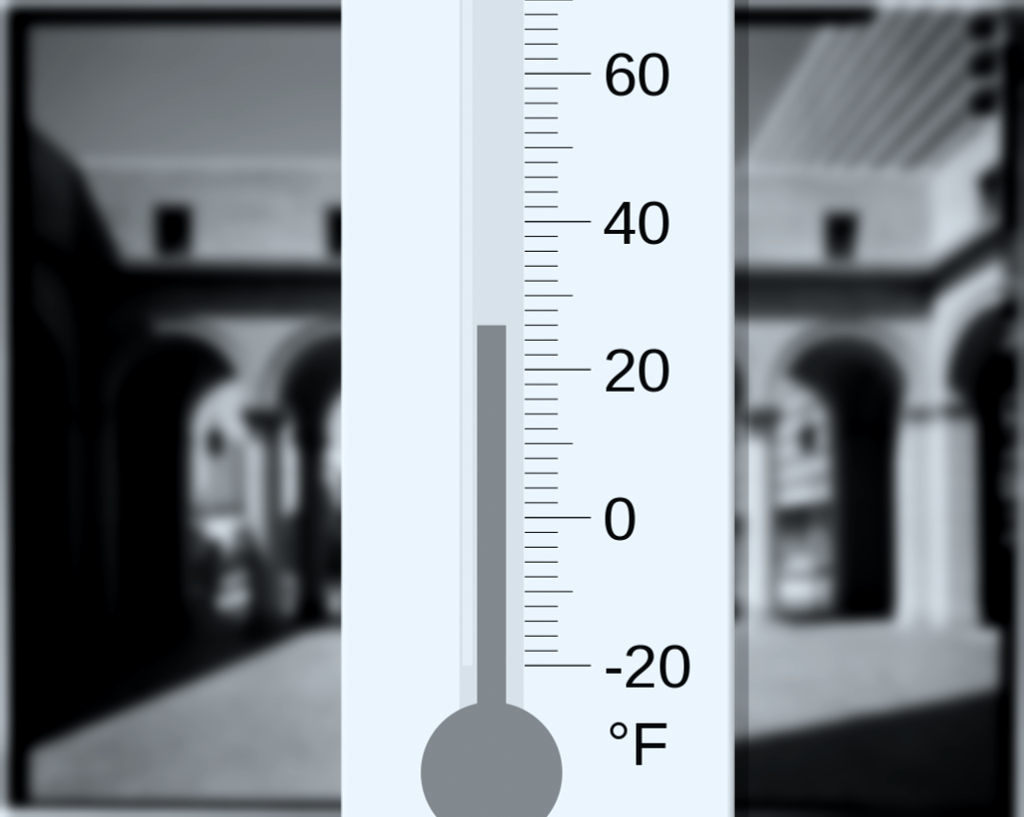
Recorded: 26 °F
